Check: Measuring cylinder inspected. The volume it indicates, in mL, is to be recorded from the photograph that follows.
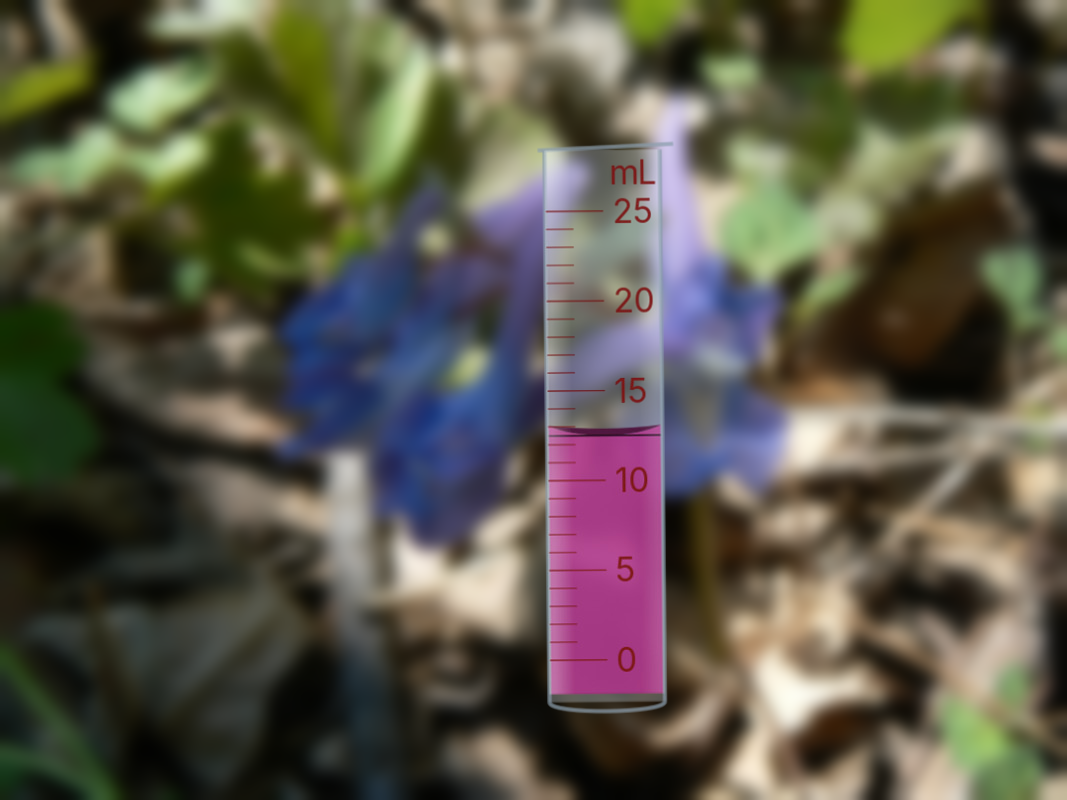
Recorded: 12.5 mL
